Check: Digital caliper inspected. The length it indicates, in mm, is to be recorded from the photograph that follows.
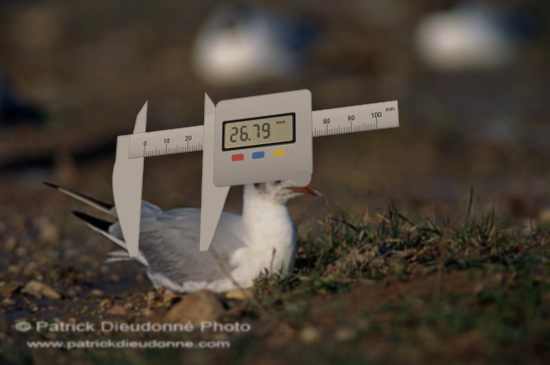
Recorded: 26.79 mm
